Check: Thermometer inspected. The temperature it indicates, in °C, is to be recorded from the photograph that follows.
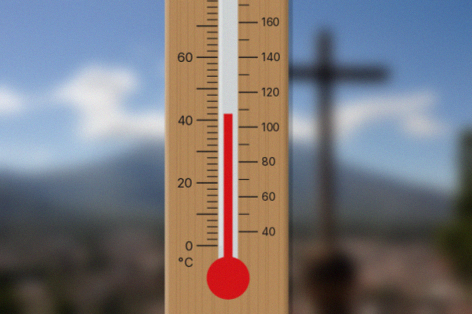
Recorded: 42 °C
